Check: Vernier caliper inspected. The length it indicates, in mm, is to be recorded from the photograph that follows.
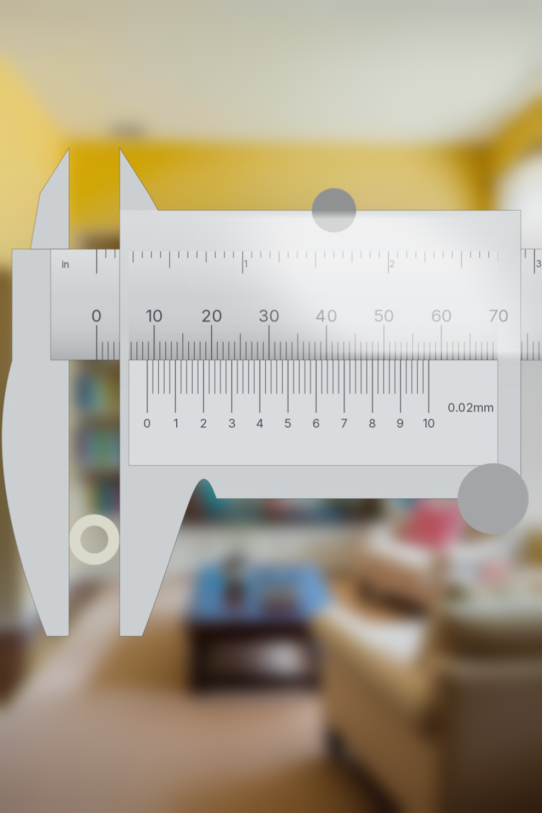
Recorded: 8.8 mm
